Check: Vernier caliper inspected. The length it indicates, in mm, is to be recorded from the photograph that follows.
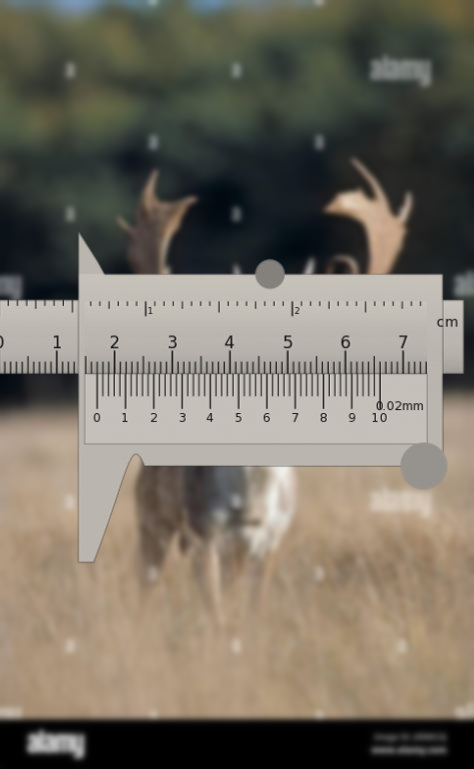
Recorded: 17.0 mm
